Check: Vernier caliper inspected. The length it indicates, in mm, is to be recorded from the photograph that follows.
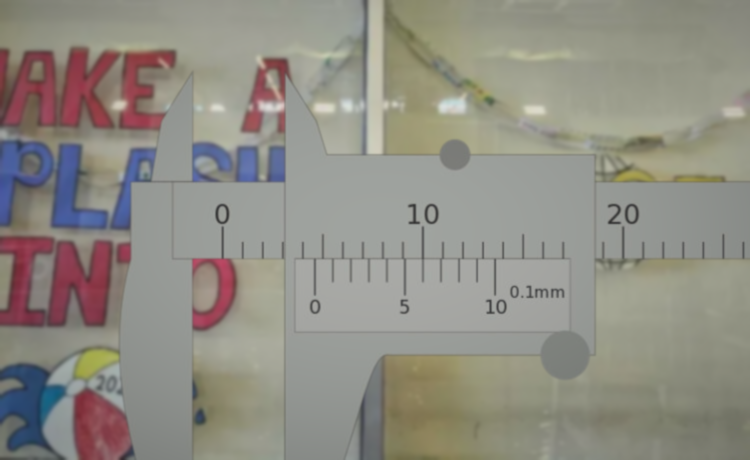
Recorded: 4.6 mm
